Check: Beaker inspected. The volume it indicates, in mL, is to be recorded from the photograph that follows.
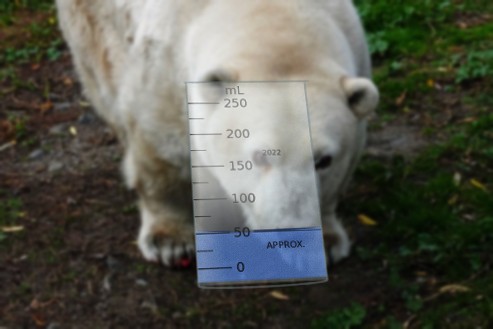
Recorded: 50 mL
